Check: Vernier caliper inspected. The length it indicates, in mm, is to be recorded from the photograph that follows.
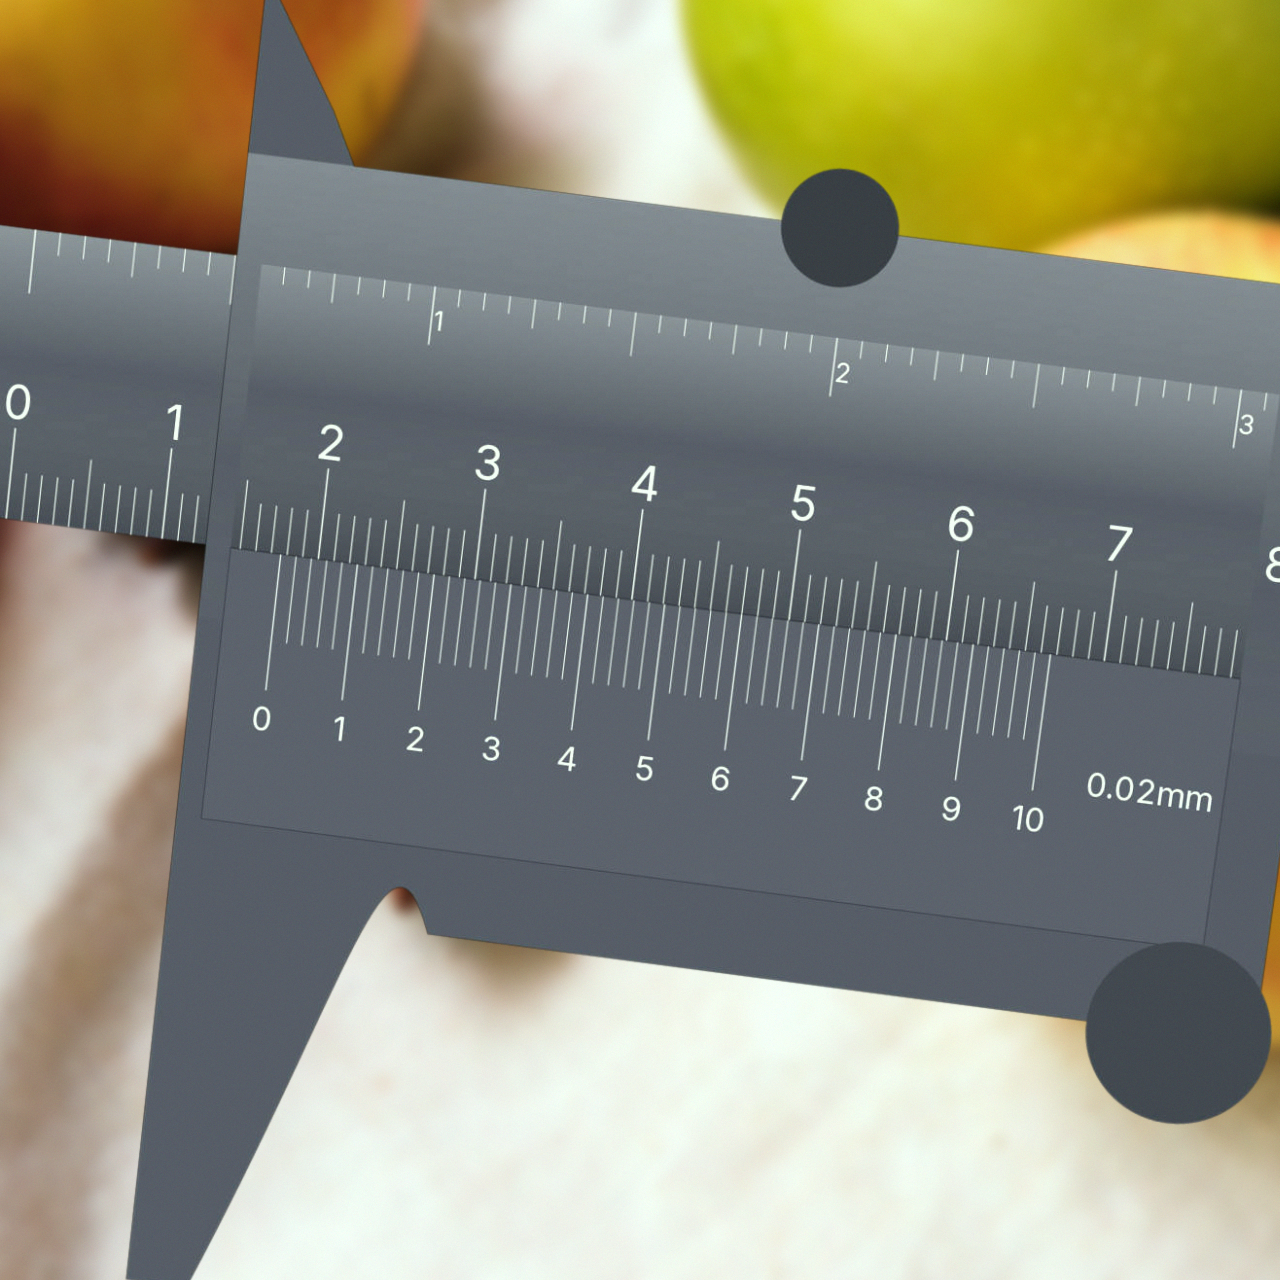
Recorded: 17.6 mm
